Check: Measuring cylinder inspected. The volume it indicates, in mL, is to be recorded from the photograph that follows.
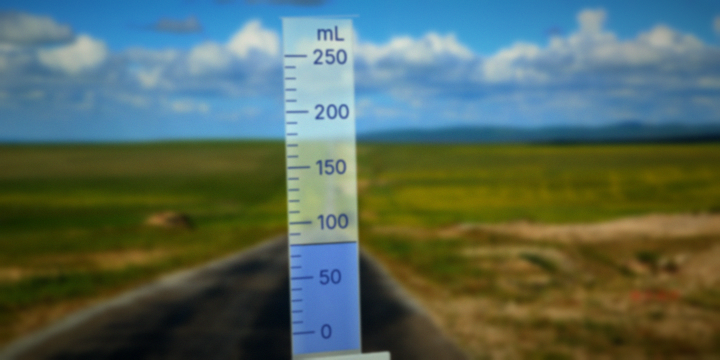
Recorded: 80 mL
